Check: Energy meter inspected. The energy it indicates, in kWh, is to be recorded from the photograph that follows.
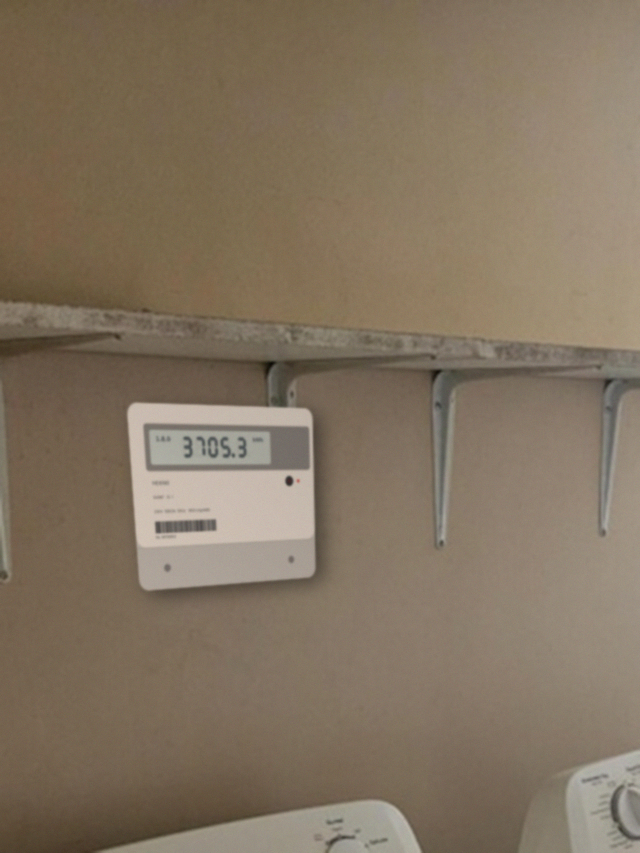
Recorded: 3705.3 kWh
